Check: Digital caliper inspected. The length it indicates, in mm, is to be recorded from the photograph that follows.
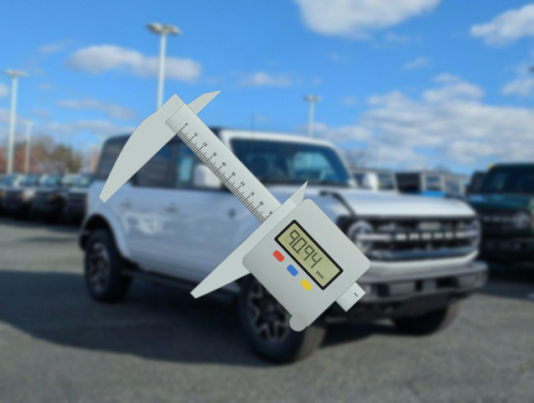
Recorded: 90.94 mm
